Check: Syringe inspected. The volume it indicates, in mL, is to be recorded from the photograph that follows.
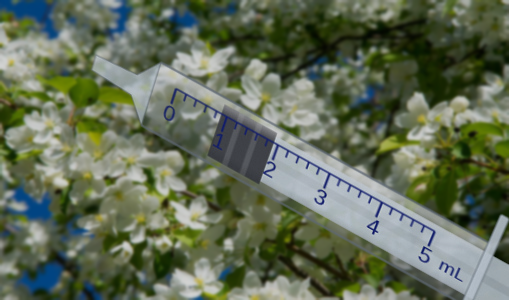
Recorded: 0.9 mL
